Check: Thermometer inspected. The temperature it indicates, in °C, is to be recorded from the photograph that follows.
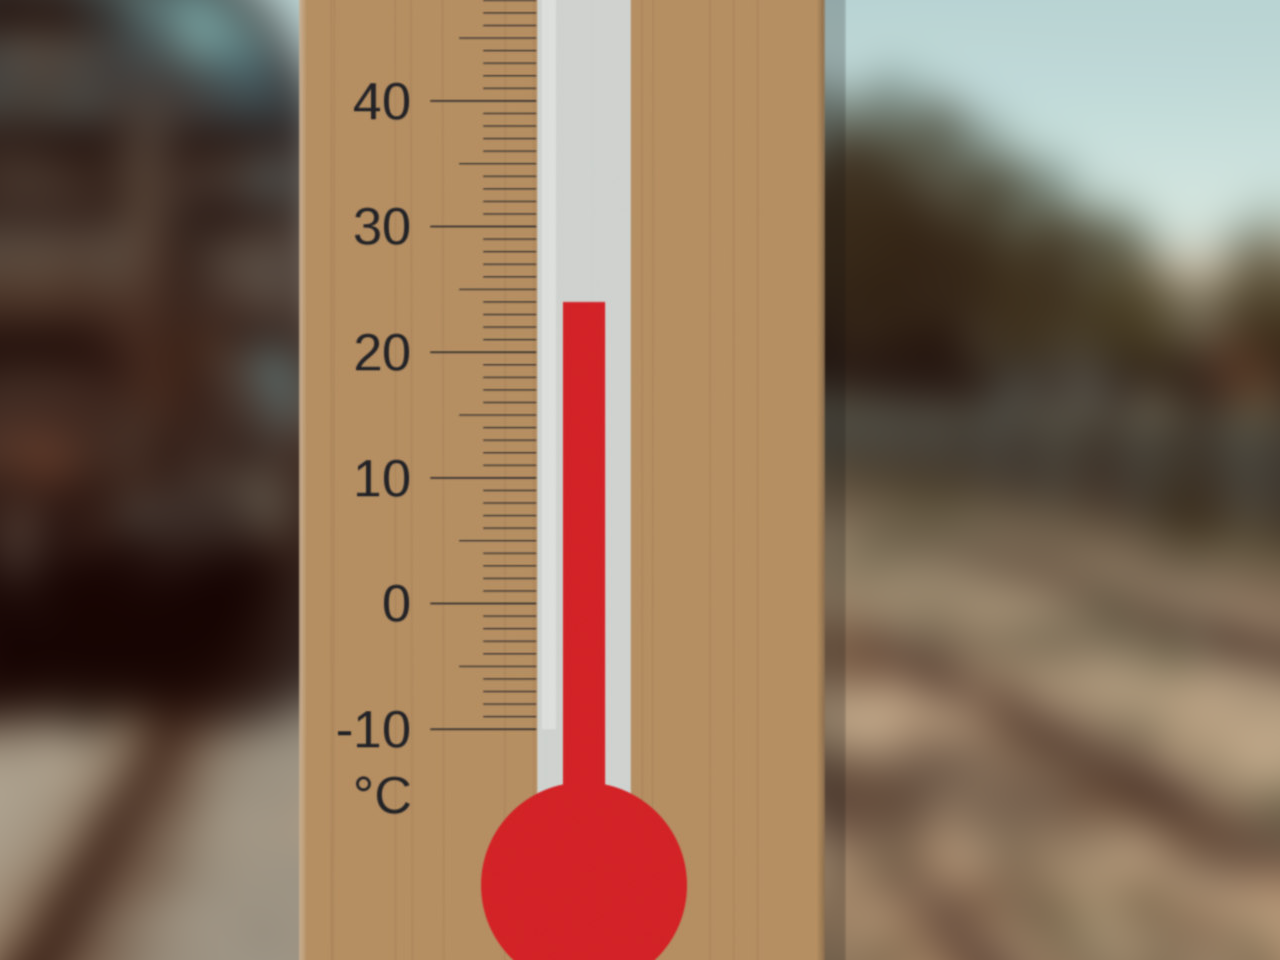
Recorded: 24 °C
